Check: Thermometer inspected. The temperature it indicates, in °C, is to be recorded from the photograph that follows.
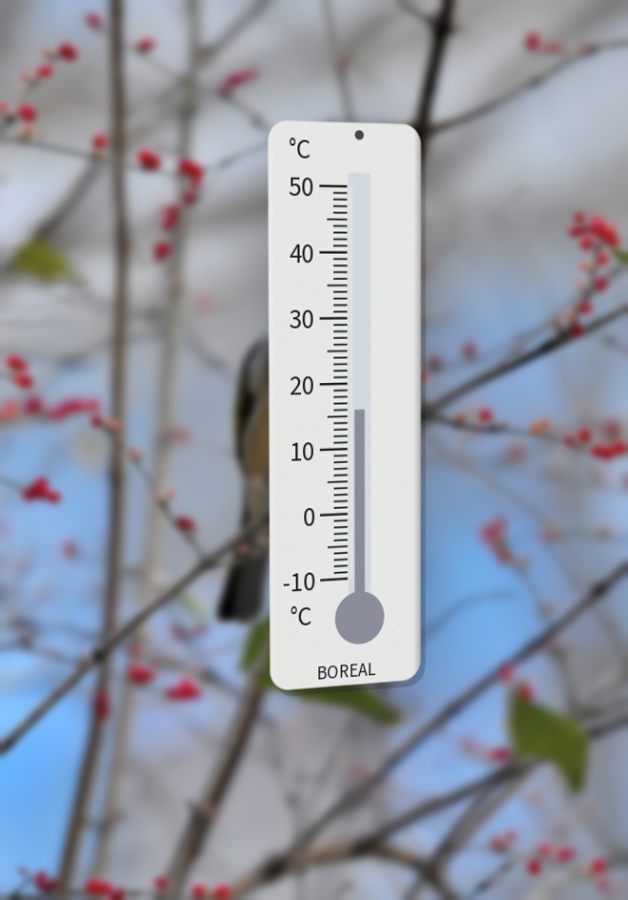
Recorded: 16 °C
